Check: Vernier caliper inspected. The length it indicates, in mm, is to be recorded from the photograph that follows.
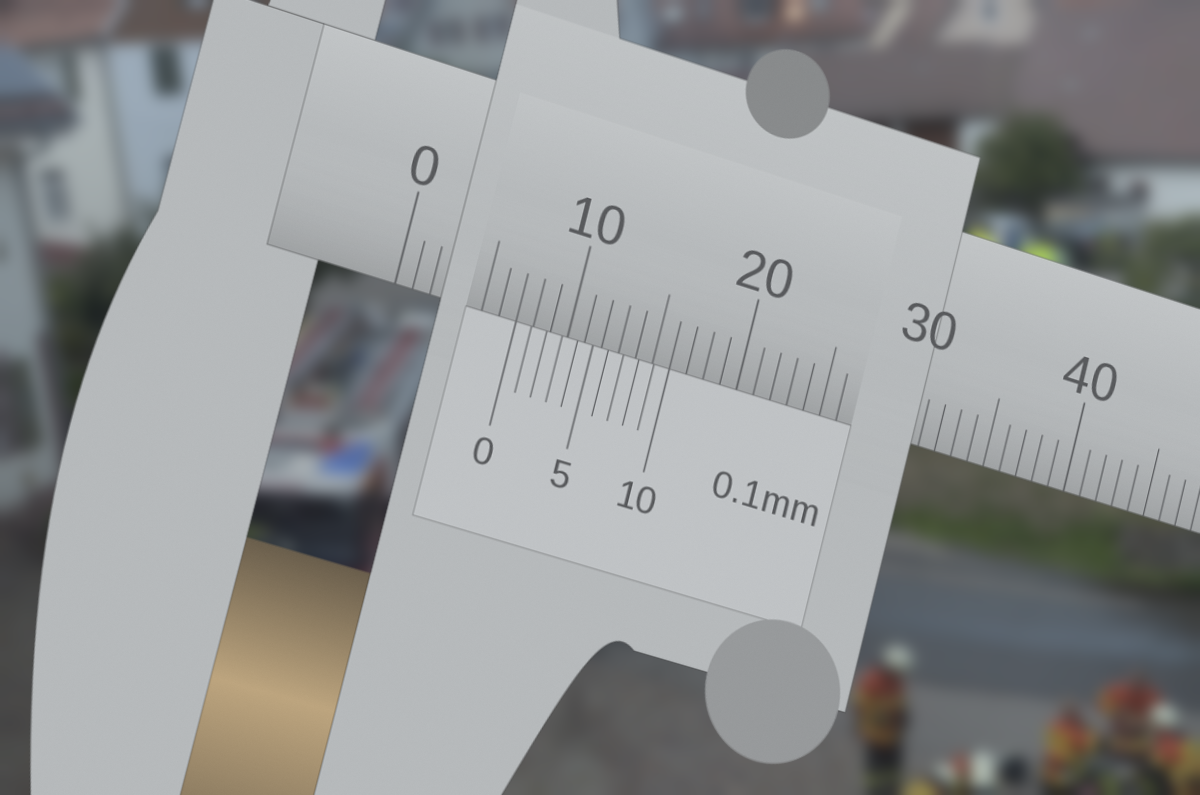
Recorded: 7.0 mm
